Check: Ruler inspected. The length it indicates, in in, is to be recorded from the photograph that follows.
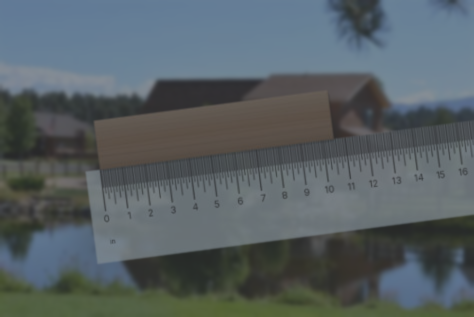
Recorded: 10.5 in
